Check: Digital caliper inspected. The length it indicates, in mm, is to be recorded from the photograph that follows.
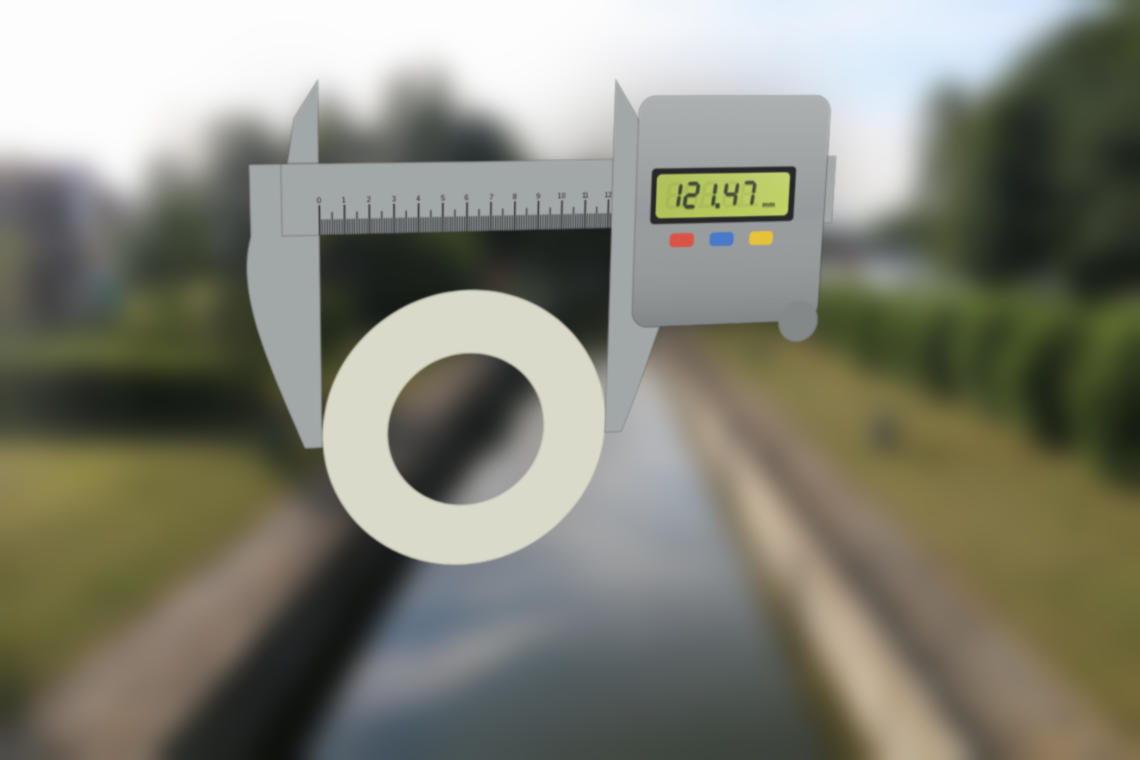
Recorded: 121.47 mm
